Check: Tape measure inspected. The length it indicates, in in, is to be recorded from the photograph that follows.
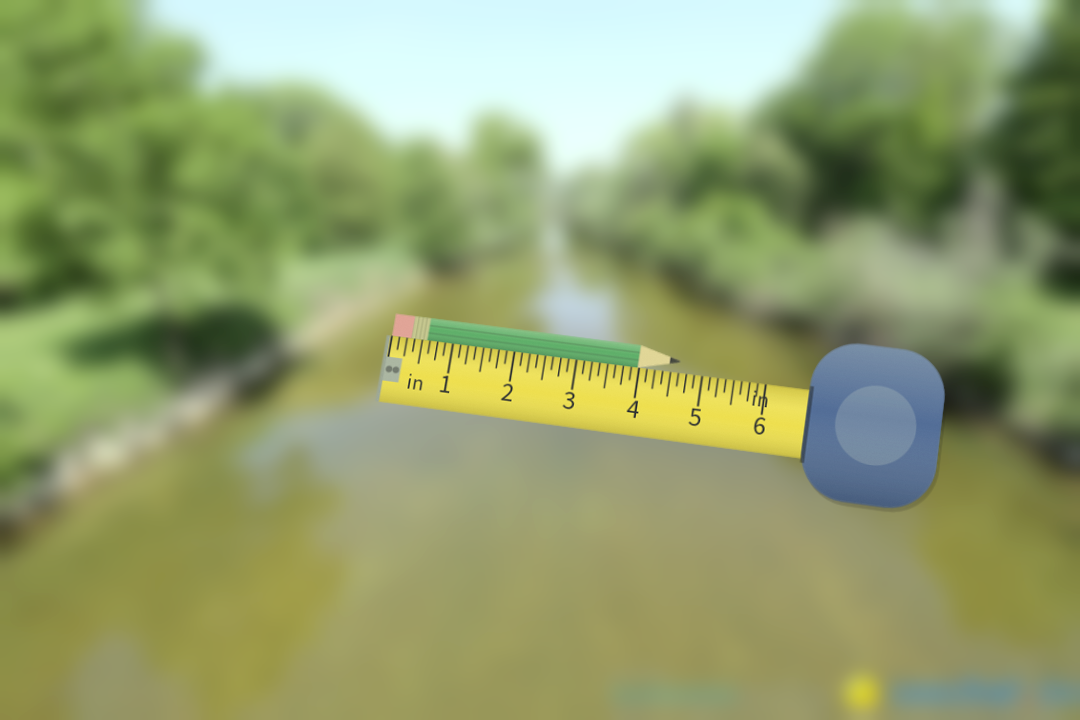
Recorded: 4.625 in
